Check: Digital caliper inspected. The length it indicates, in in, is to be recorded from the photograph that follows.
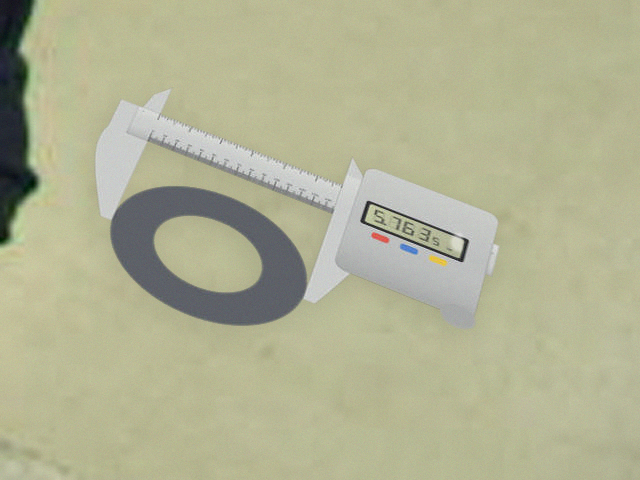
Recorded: 5.7635 in
